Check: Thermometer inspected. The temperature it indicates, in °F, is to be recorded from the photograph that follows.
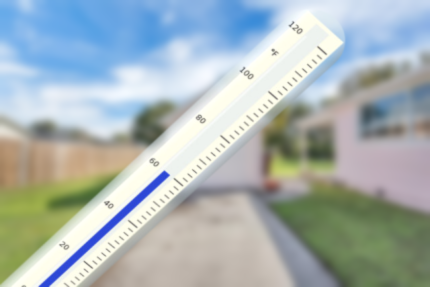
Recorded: 60 °F
